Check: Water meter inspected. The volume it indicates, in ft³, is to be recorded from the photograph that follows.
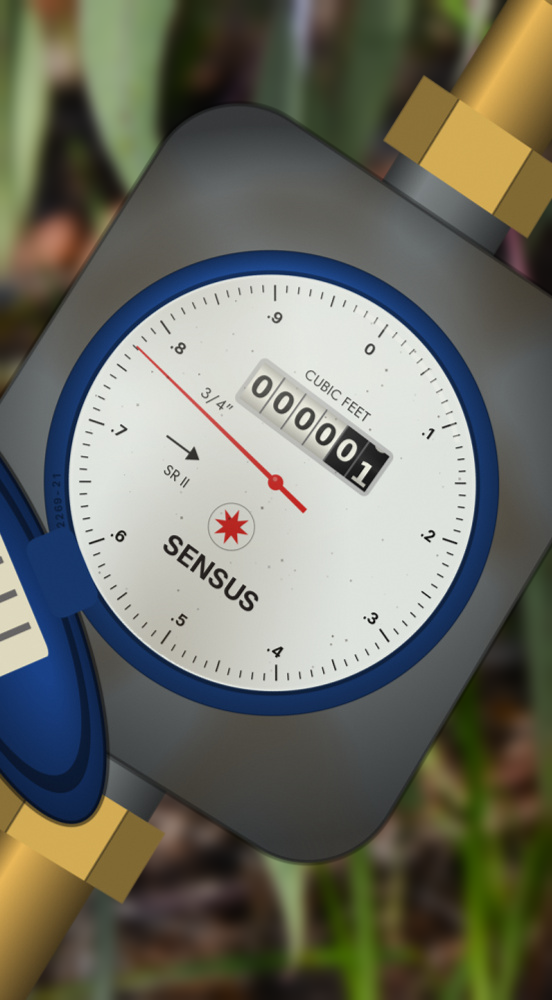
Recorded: 0.77 ft³
